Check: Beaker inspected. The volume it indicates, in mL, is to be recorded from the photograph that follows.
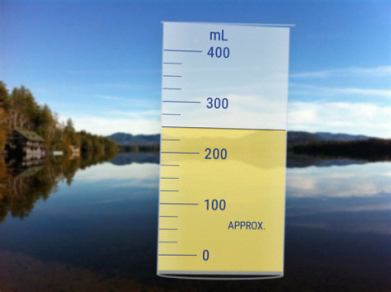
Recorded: 250 mL
